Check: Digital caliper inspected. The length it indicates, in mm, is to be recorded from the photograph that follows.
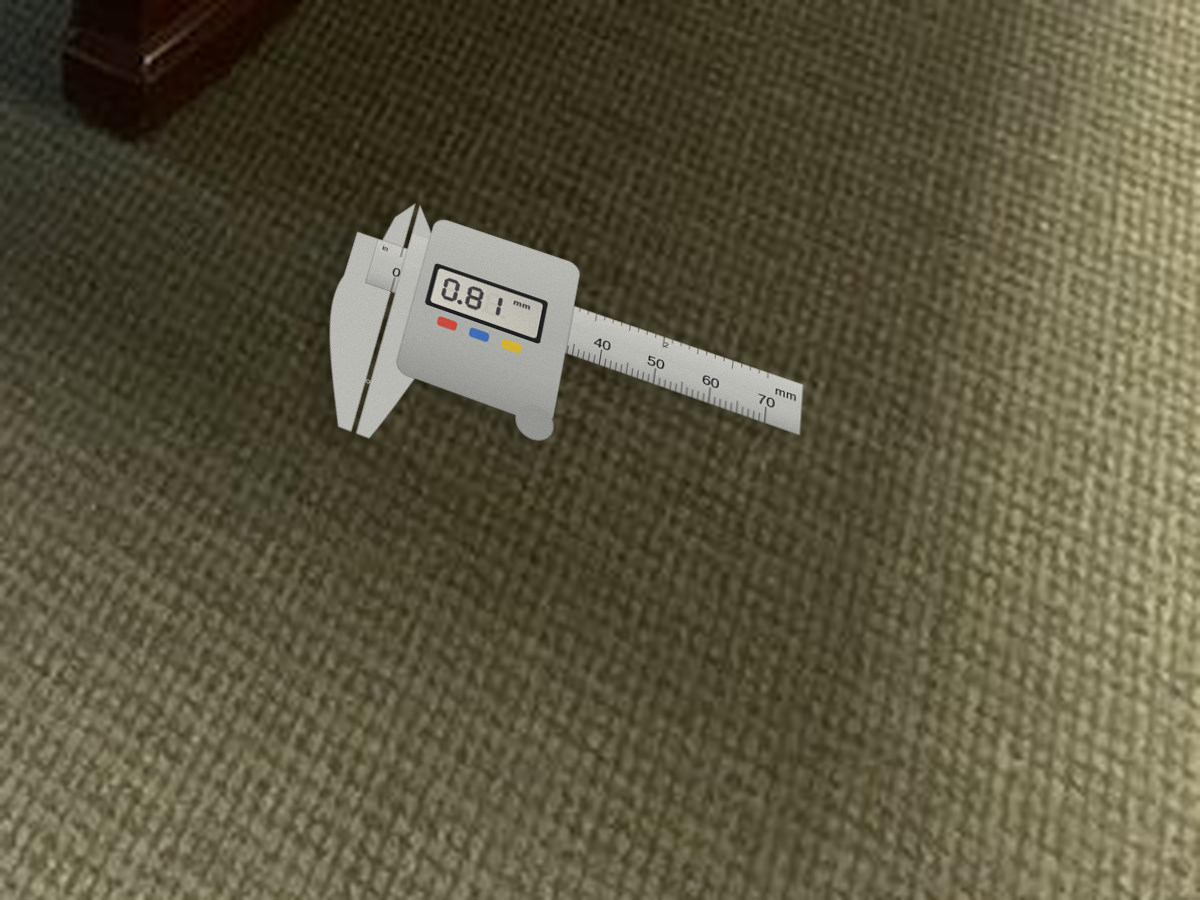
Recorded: 0.81 mm
